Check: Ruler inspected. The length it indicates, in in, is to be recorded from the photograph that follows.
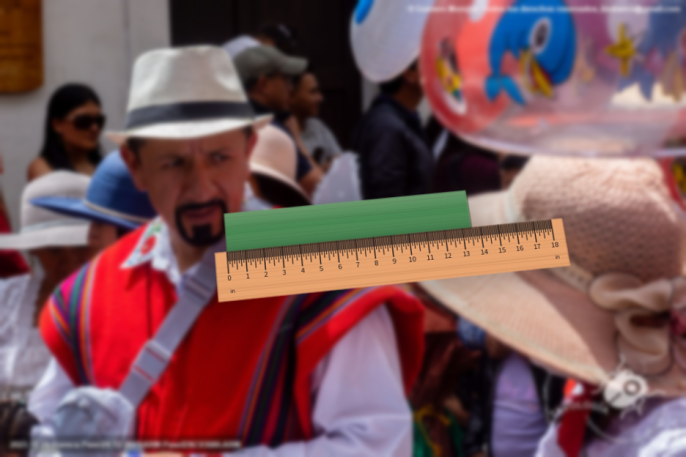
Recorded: 13.5 in
